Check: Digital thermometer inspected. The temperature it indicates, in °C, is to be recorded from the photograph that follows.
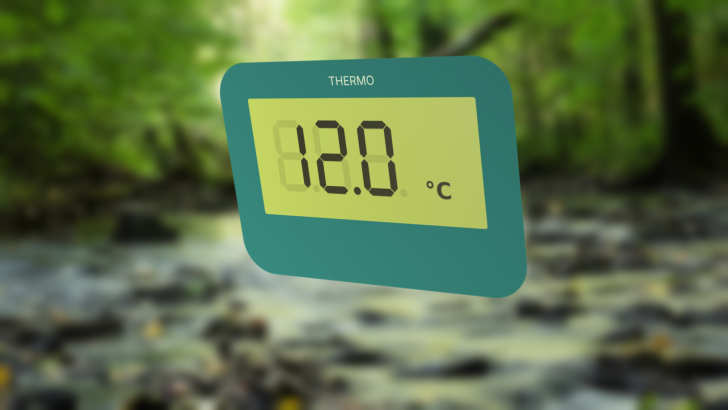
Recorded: 12.0 °C
